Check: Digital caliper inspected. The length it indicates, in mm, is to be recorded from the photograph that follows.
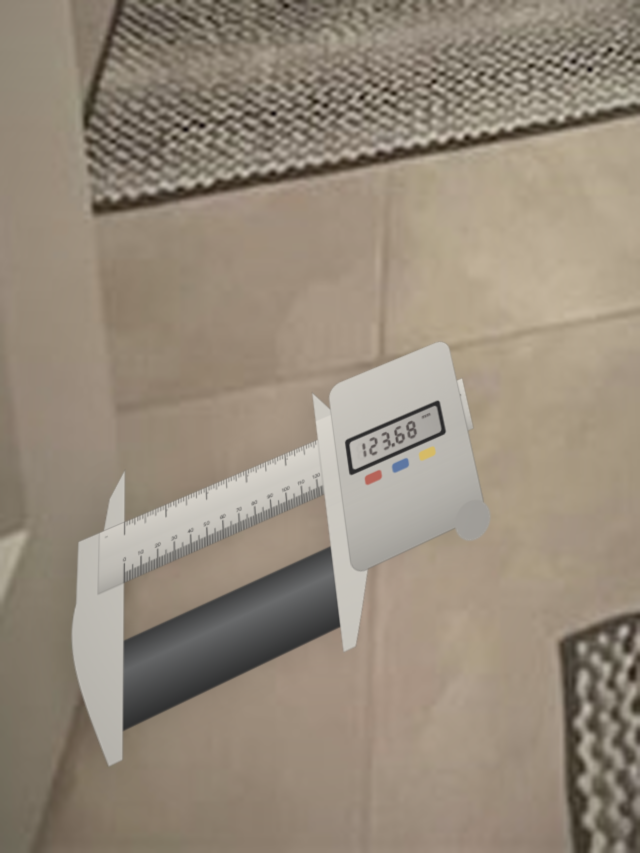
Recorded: 123.68 mm
